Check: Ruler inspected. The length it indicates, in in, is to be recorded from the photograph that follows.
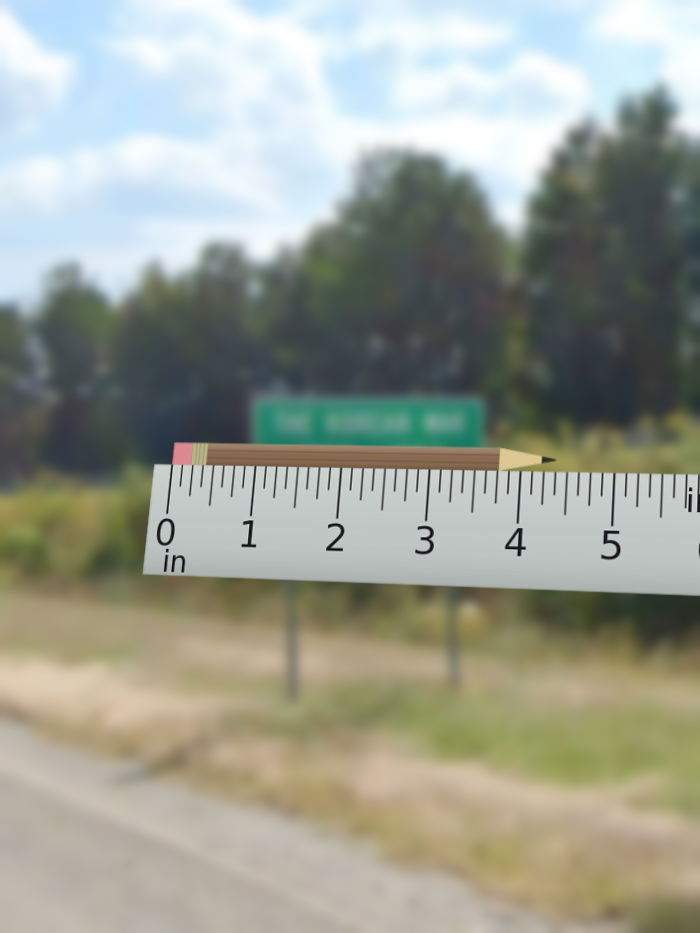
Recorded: 4.375 in
